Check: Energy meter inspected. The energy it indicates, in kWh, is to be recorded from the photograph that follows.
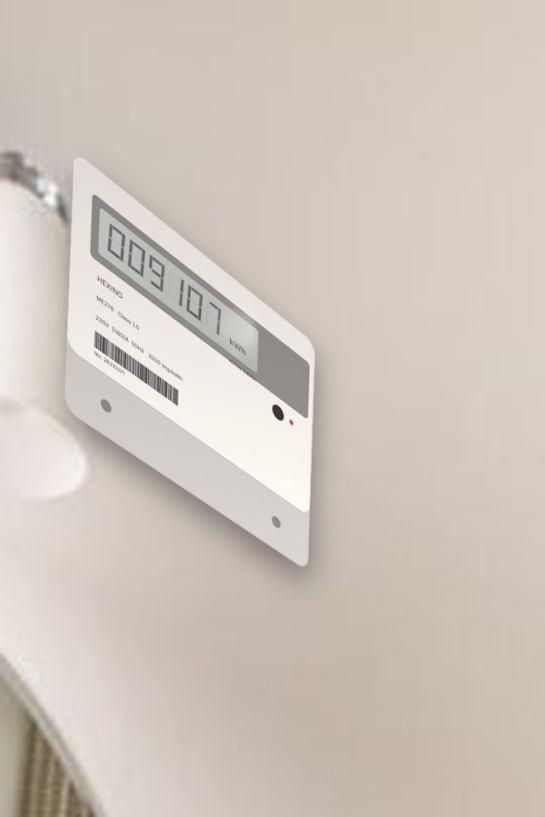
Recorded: 9107 kWh
